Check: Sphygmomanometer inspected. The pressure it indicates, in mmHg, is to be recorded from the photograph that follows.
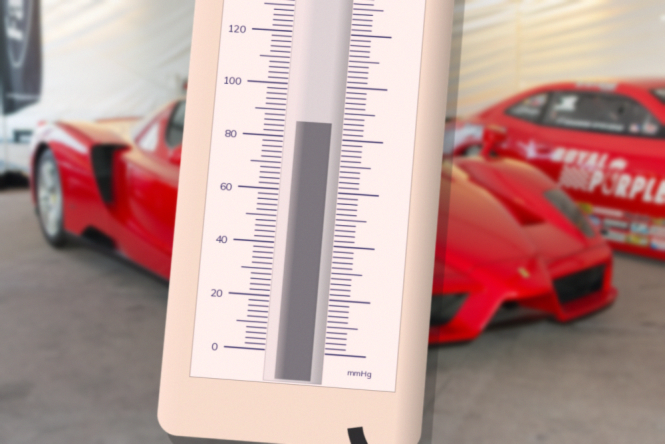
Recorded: 86 mmHg
